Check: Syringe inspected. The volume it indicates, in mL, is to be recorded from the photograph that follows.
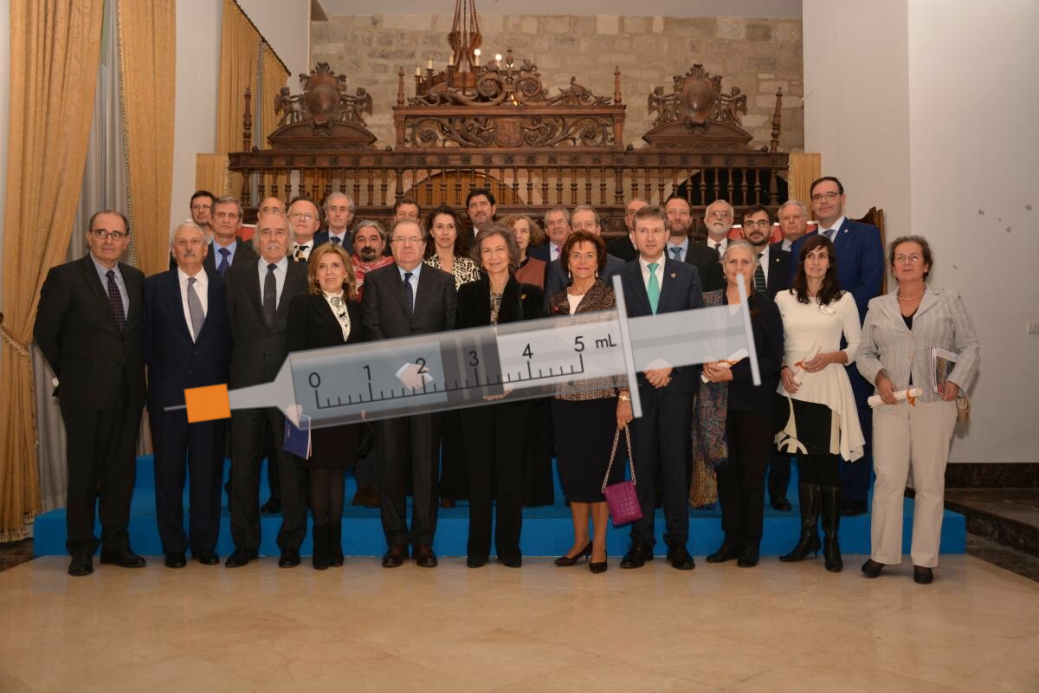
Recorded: 2.4 mL
